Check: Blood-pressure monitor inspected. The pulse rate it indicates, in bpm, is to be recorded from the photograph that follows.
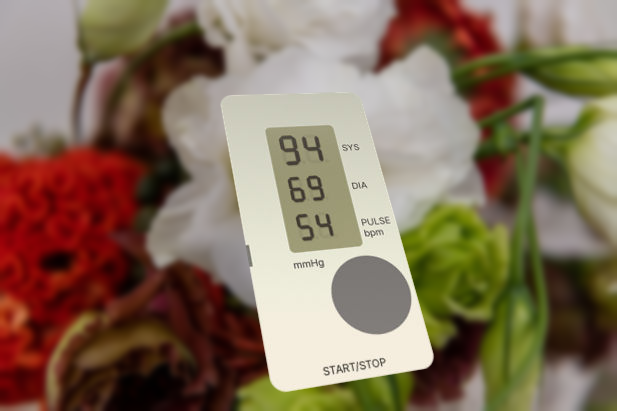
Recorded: 54 bpm
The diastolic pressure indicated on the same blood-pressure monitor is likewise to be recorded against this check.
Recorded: 69 mmHg
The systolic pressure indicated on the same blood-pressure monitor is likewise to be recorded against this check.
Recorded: 94 mmHg
